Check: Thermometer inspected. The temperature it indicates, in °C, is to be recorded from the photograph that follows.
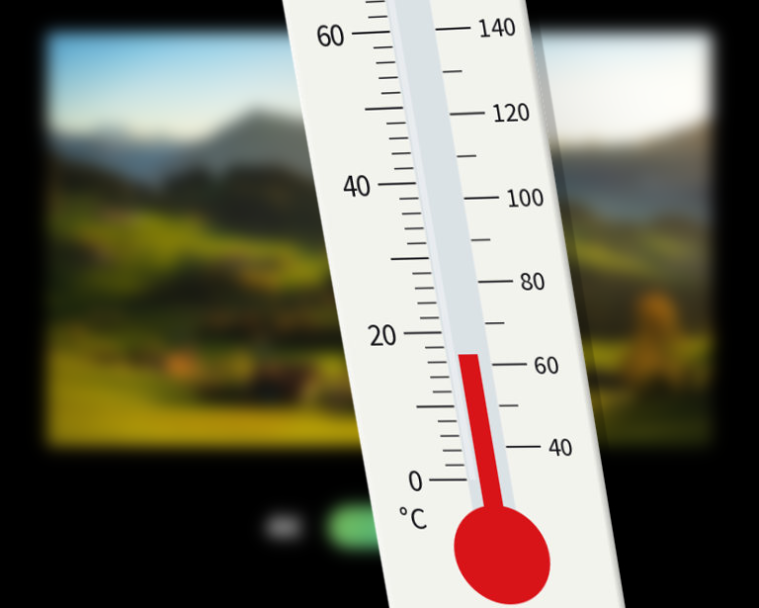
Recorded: 17 °C
